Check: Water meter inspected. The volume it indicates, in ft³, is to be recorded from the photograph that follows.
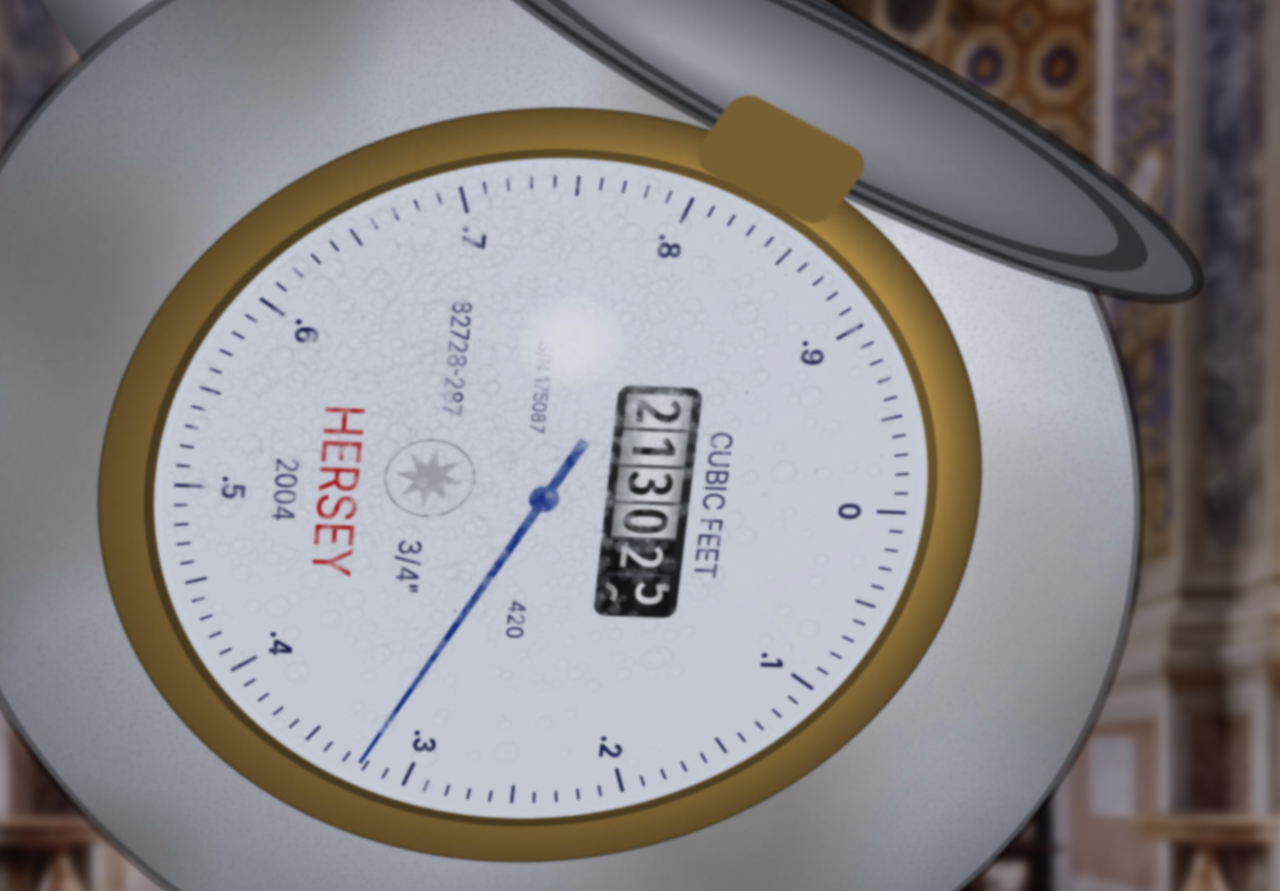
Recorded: 213025.32 ft³
